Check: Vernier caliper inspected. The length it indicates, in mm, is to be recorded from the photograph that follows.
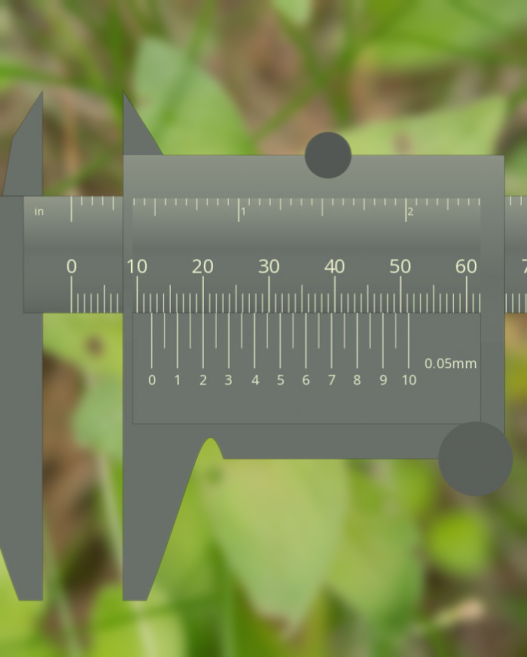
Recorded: 12.2 mm
